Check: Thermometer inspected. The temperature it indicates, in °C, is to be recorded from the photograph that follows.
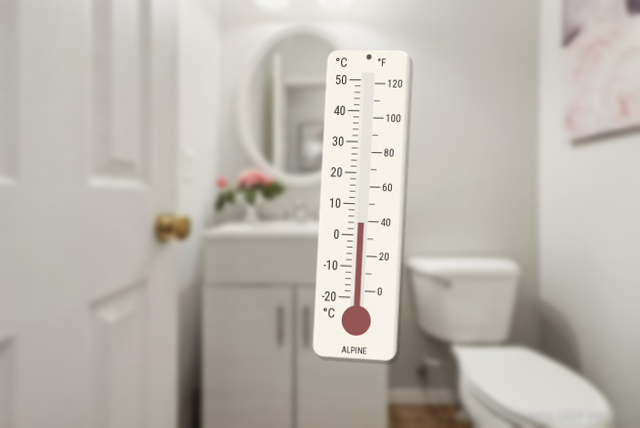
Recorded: 4 °C
